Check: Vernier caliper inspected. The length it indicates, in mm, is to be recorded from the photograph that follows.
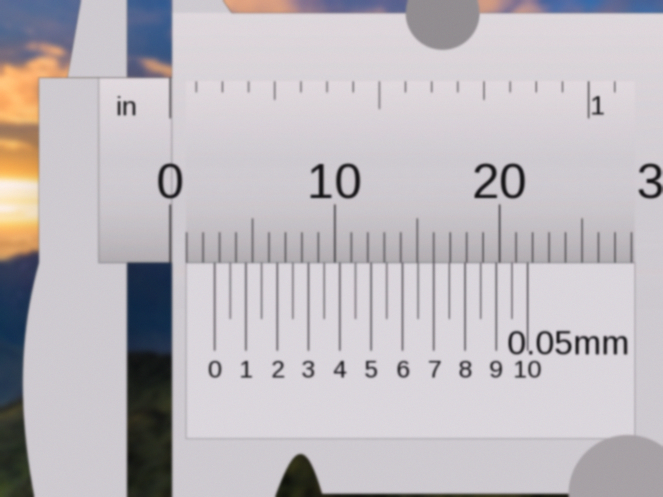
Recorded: 2.7 mm
